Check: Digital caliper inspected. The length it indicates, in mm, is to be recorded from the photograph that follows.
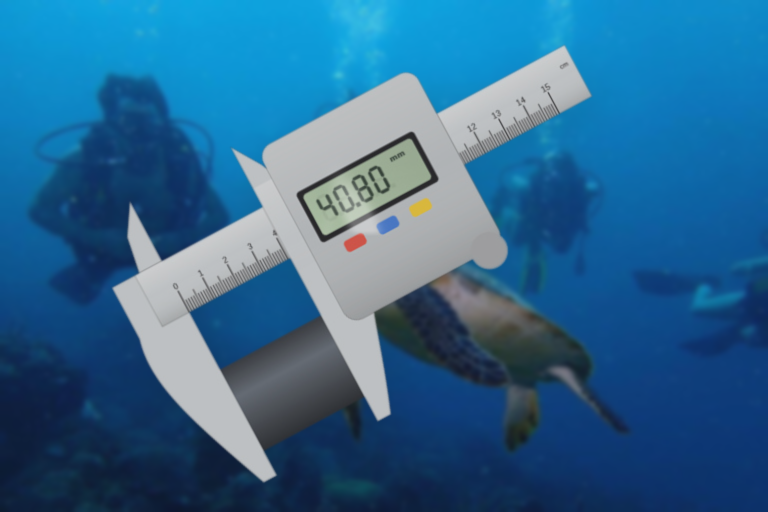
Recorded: 40.80 mm
